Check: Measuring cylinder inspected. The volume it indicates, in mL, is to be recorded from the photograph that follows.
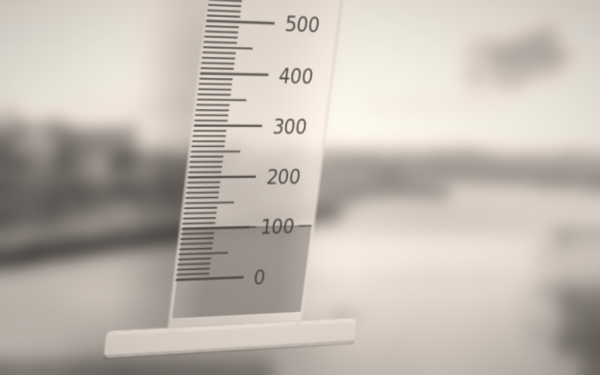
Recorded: 100 mL
